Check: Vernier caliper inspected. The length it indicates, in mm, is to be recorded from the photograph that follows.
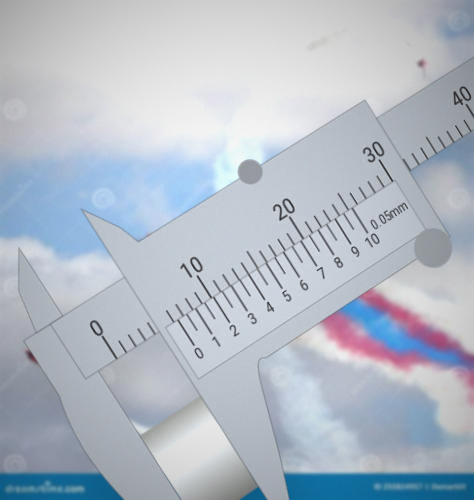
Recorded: 6.4 mm
